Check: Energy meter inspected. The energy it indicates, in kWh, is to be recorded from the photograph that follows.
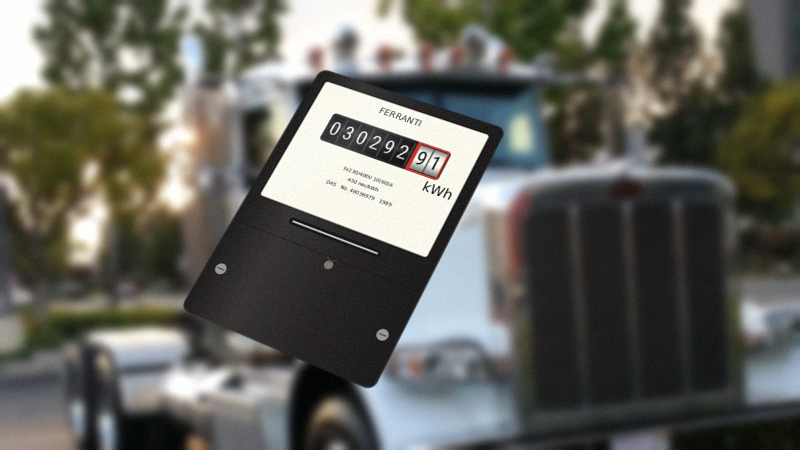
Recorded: 30292.91 kWh
